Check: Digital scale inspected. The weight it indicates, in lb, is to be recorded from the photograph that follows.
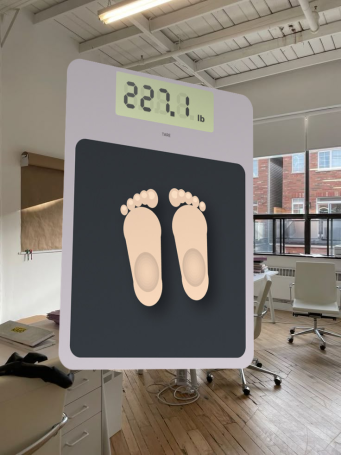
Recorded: 227.1 lb
